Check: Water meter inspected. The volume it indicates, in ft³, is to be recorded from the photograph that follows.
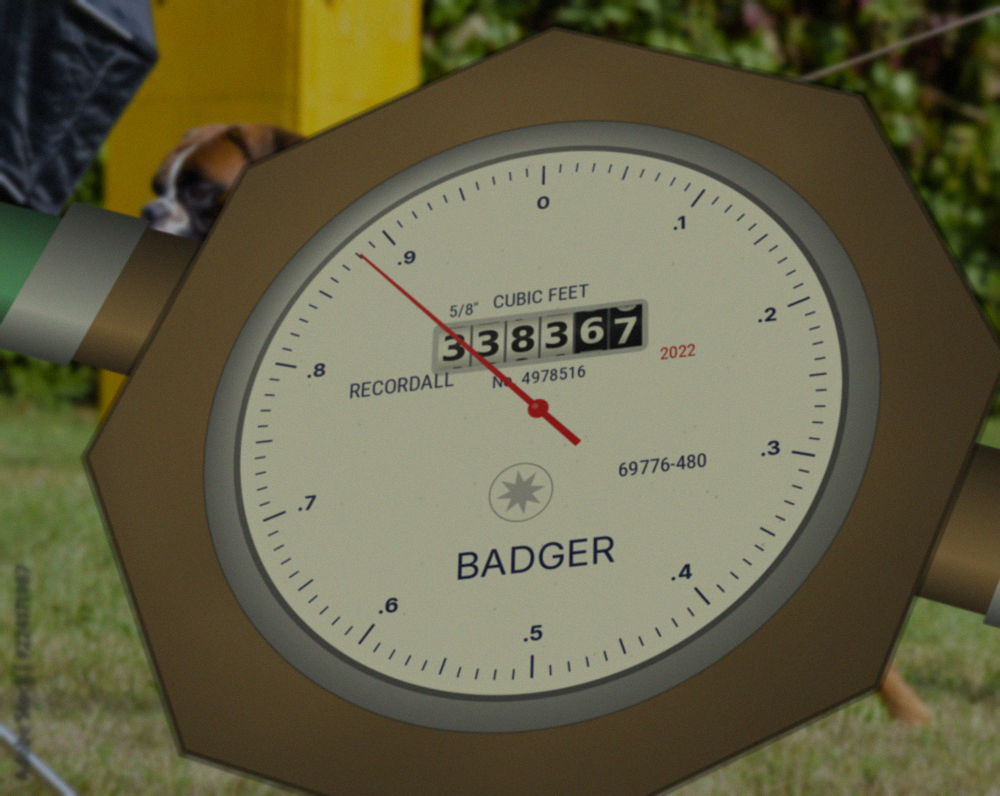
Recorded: 338366.88 ft³
